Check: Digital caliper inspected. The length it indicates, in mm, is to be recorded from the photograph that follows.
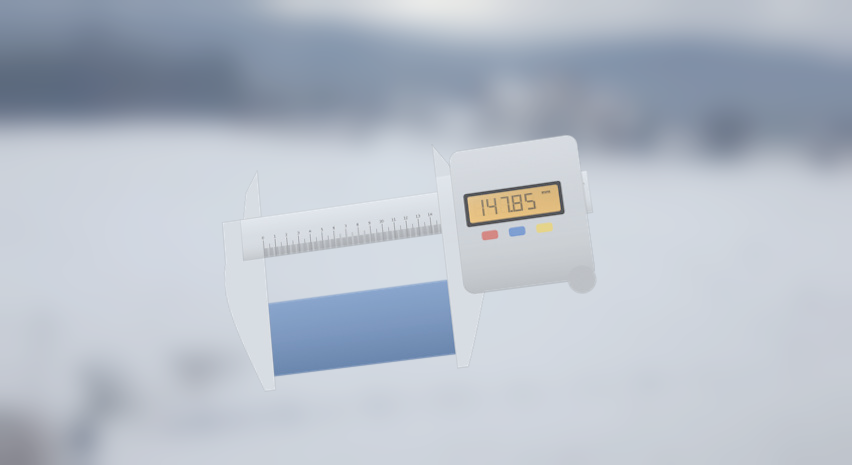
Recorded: 147.85 mm
